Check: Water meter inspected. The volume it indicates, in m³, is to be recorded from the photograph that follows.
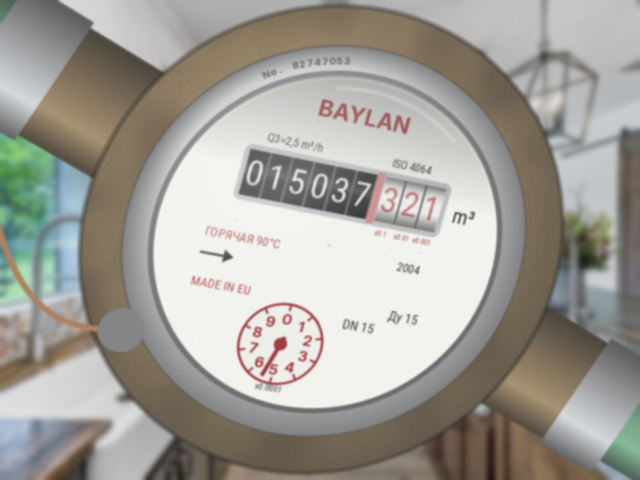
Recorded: 15037.3215 m³
